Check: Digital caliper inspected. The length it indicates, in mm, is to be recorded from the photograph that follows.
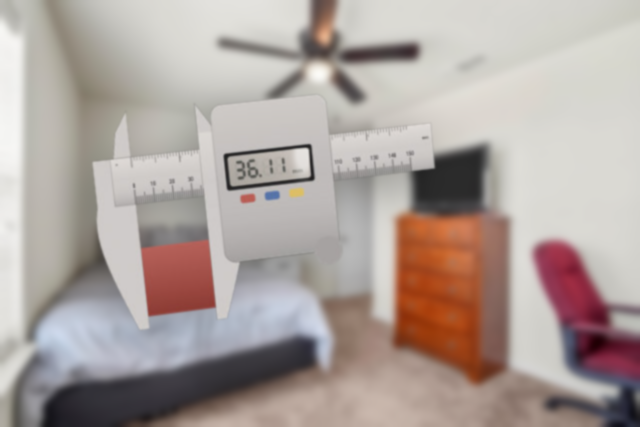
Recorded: 36.11 mm
